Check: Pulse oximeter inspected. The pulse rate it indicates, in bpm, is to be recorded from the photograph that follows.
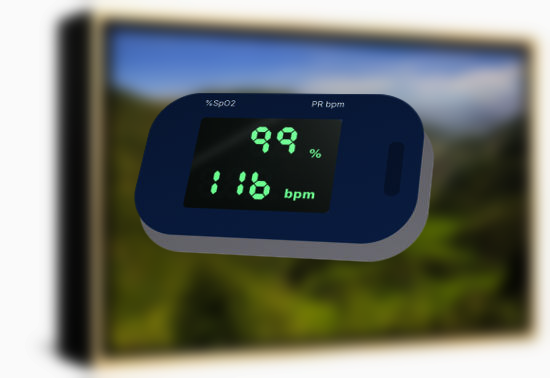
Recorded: 116 bpm
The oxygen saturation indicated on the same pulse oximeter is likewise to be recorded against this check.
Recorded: 99 %
